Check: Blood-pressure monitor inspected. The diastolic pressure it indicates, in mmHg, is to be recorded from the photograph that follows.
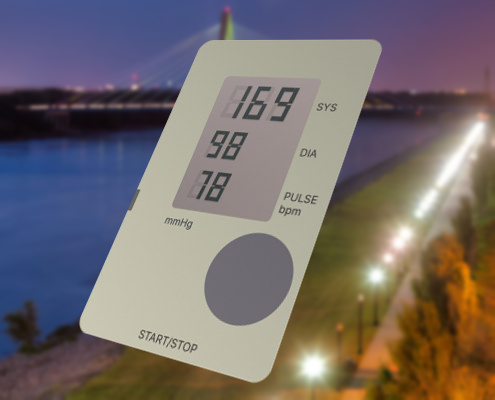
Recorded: 98 mmHg
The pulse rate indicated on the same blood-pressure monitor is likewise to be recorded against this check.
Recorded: 78 bpm
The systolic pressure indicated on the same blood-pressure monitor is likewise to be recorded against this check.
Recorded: 169 mmHg
